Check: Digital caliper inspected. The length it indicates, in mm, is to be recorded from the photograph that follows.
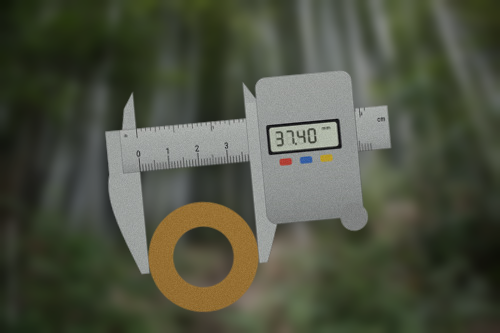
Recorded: 37.40 mm
